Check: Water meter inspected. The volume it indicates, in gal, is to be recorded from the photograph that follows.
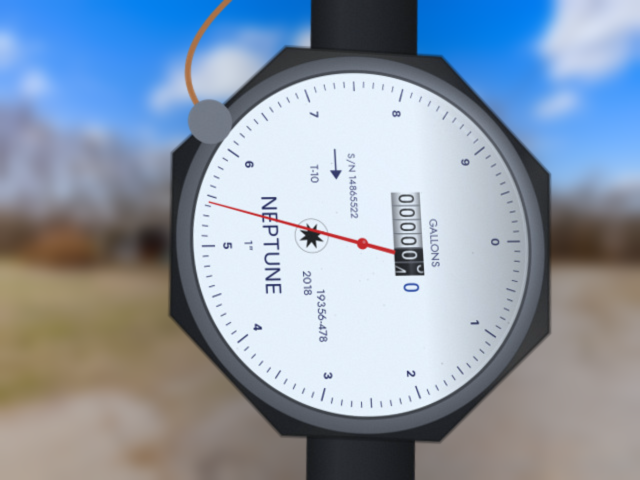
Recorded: 35.4 gal
